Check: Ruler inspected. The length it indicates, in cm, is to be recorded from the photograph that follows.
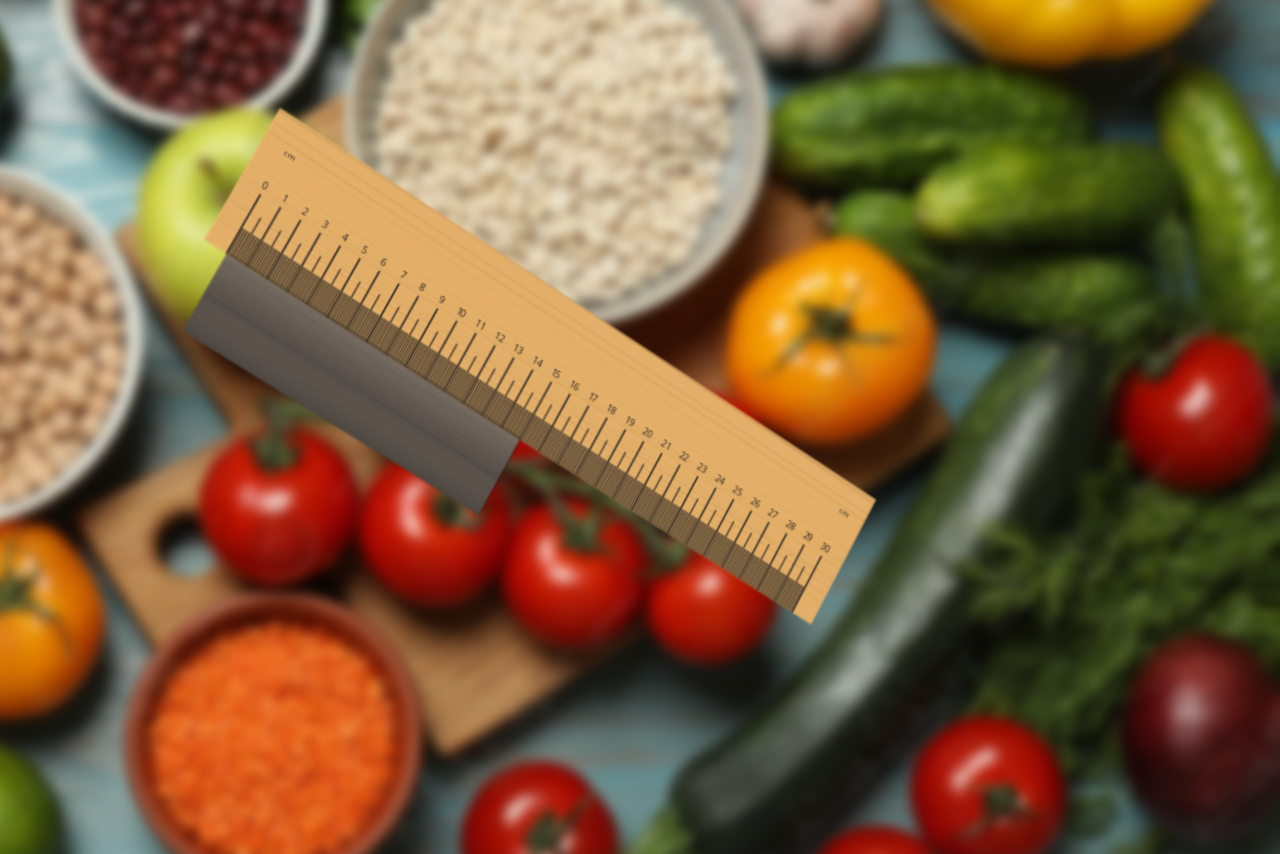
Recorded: 15 cm
